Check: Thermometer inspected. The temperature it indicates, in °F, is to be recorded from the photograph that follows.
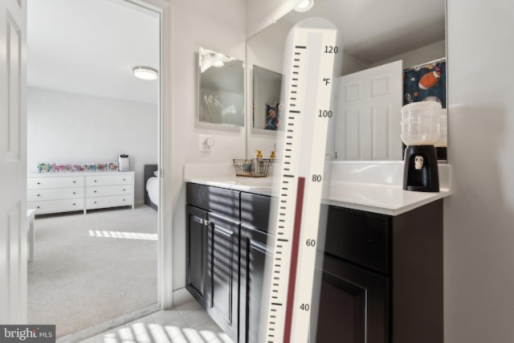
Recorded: 80 °F
